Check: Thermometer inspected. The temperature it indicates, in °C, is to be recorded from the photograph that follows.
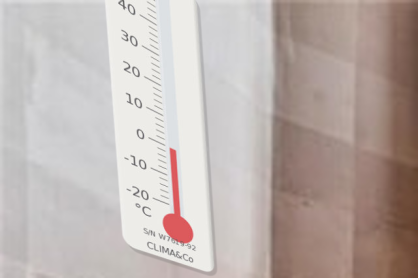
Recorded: 0 °C
